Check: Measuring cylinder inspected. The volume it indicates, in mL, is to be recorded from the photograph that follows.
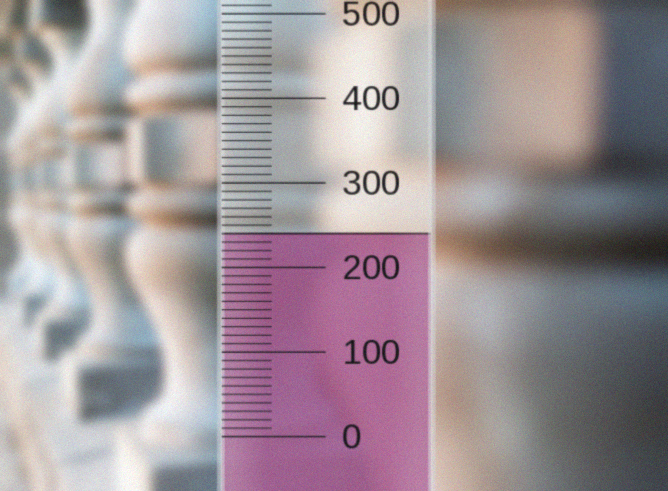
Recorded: 240 mL
